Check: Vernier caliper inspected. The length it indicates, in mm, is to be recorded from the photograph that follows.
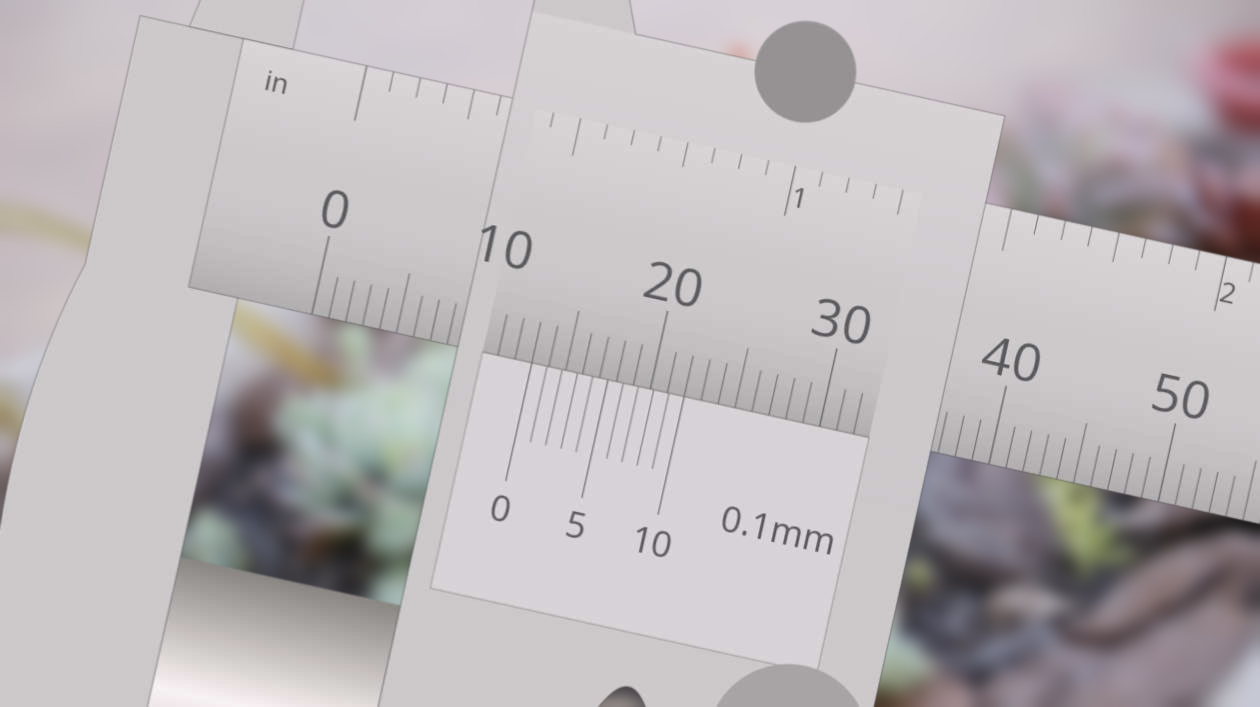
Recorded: 13.0 mm
